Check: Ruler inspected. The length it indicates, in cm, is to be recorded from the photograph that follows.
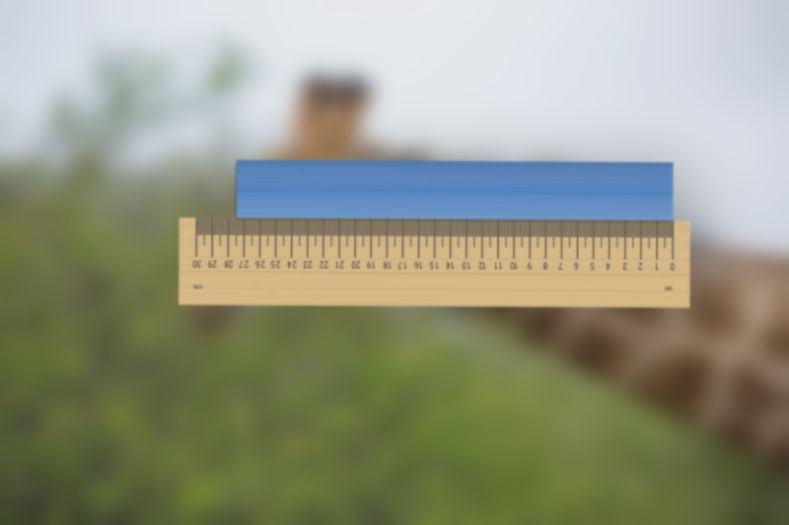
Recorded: 27.5 cm
